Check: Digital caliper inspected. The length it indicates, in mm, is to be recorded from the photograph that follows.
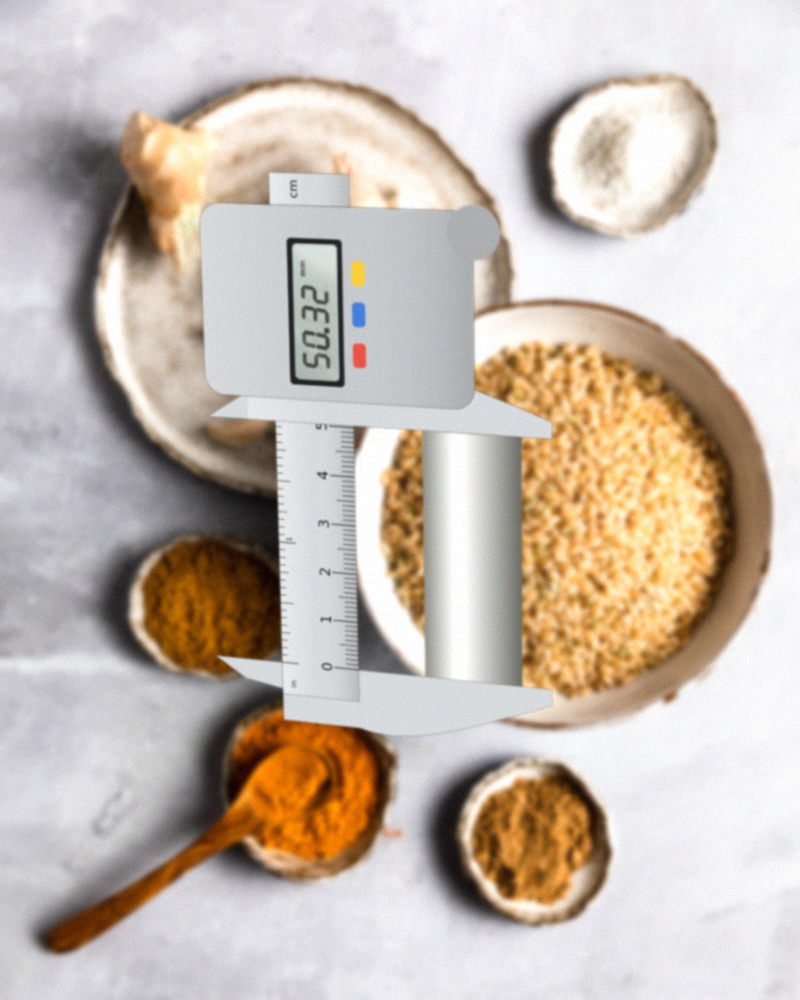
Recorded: 50.32 mm
